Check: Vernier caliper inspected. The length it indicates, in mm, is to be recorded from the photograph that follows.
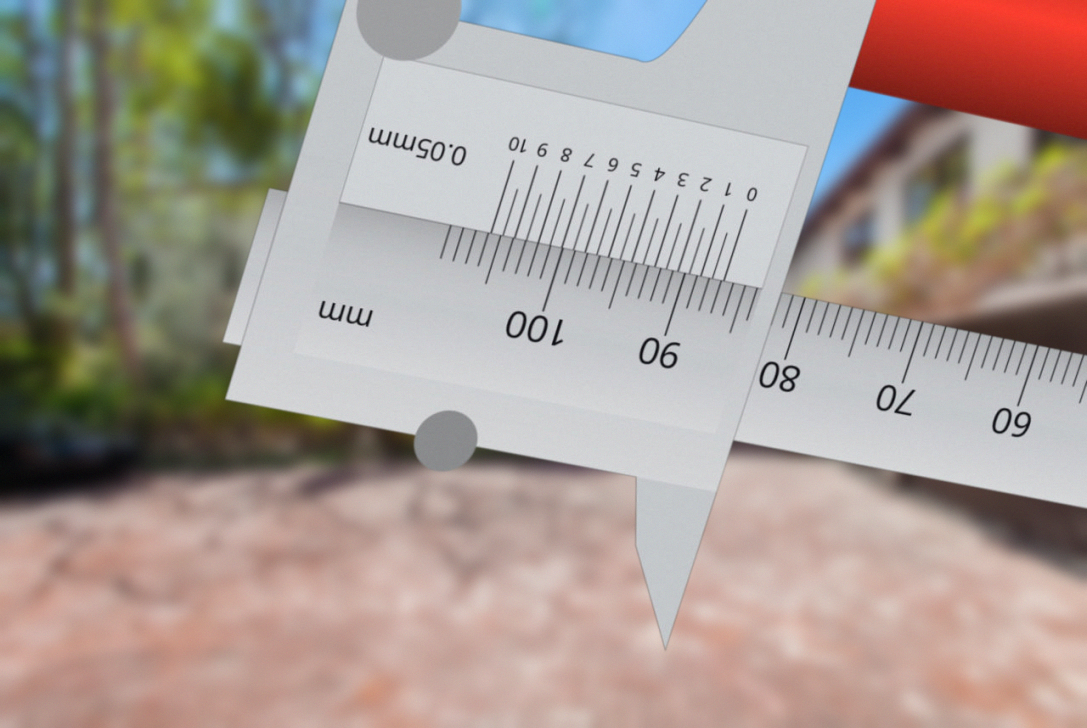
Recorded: 86.8 mm
